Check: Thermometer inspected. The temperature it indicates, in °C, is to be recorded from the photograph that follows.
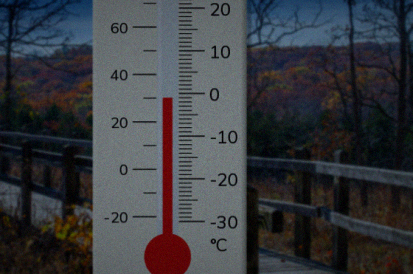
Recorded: -1 °C
